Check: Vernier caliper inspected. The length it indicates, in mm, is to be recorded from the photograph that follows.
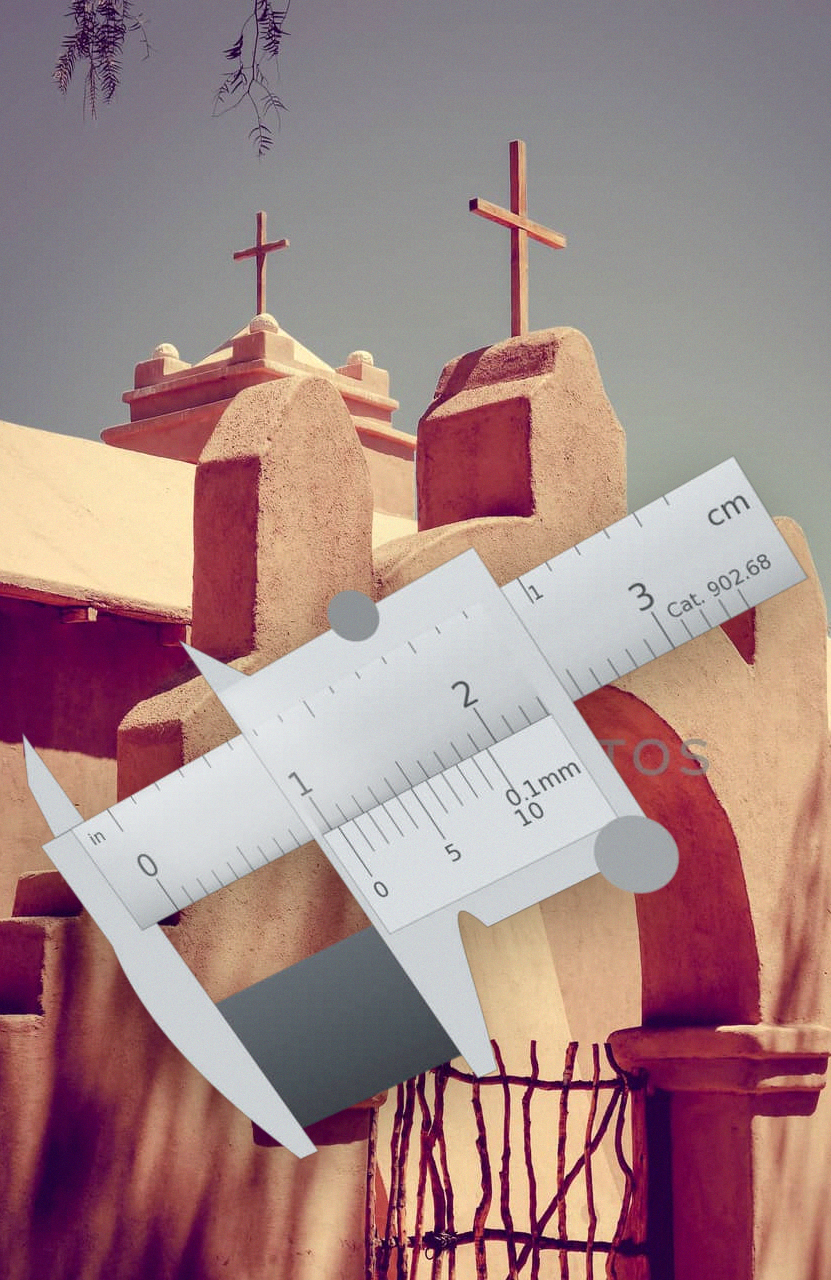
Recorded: 10.4 mm
